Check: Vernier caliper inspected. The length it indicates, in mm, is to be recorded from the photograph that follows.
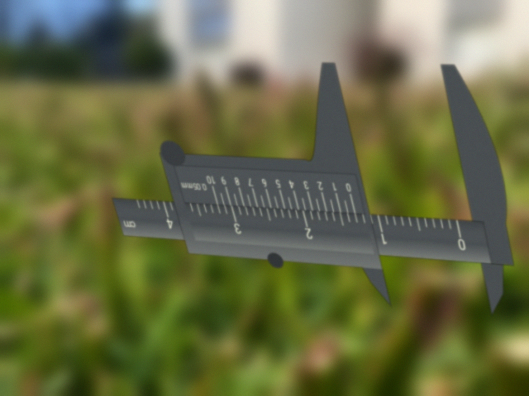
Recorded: 13.0 mm
